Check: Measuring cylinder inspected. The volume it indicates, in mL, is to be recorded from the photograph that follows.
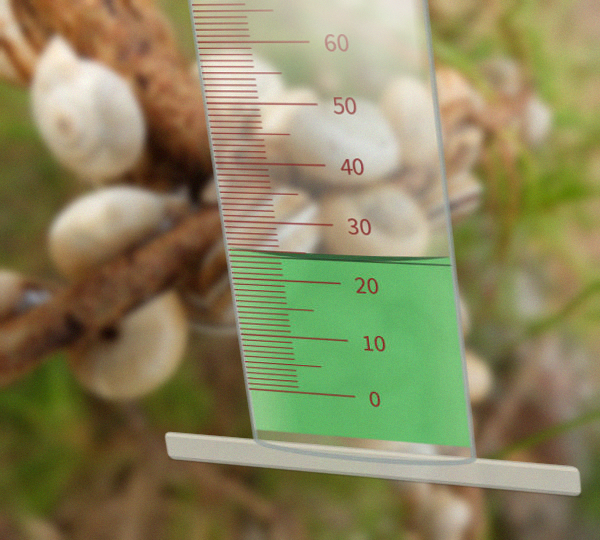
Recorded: 24 mL
